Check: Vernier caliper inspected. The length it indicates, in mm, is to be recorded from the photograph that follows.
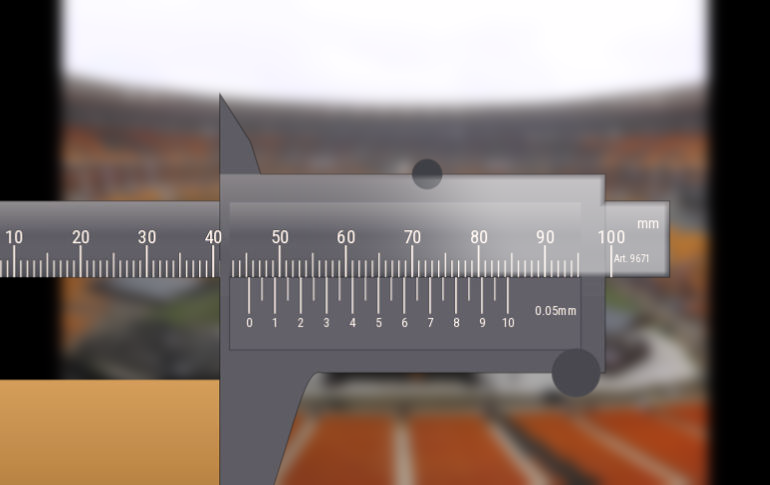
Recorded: 45.4 mm
